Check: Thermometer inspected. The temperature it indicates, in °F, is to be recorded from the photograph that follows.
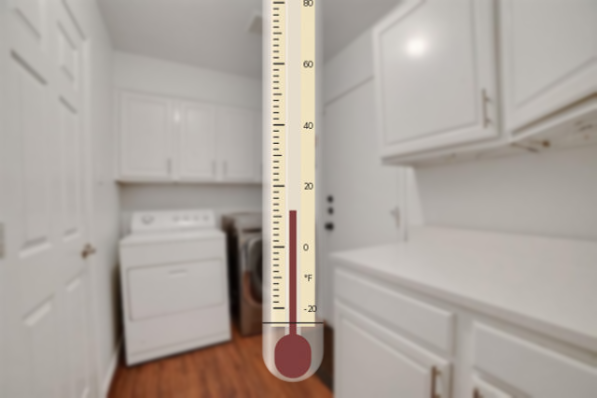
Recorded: 12 °F
